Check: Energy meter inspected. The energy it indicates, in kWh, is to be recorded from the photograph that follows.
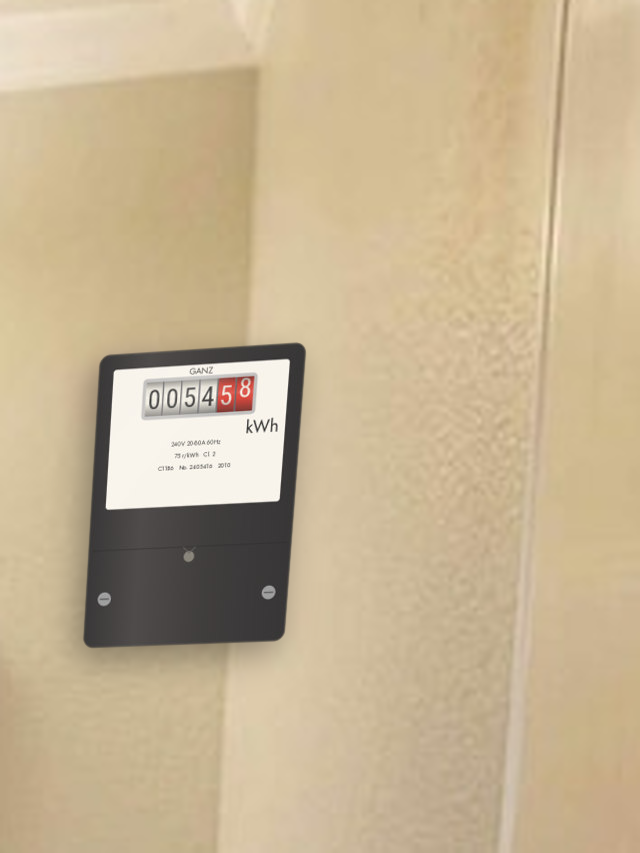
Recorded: 54.58 kWh
